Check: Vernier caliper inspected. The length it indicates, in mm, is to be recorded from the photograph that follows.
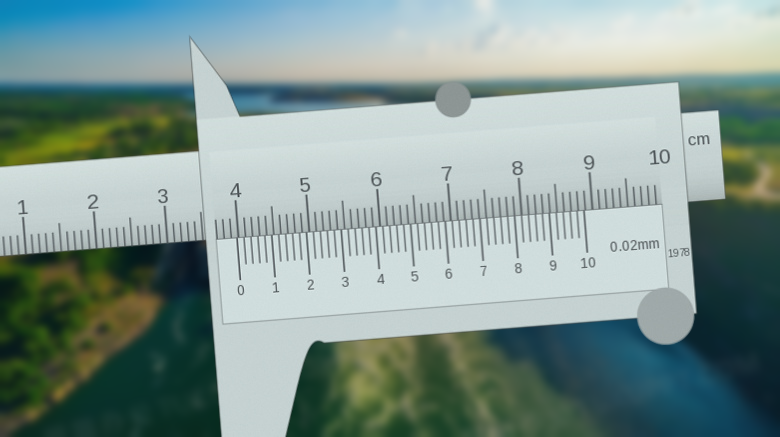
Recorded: 39.8 mm
